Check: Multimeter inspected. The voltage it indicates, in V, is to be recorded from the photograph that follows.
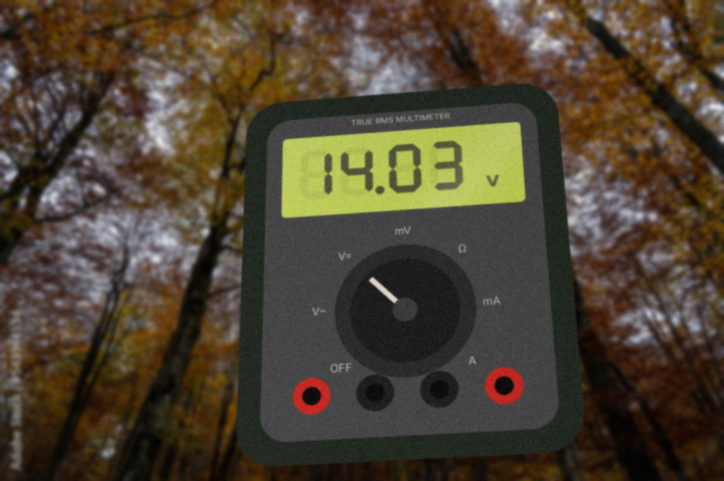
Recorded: 14.03 V
